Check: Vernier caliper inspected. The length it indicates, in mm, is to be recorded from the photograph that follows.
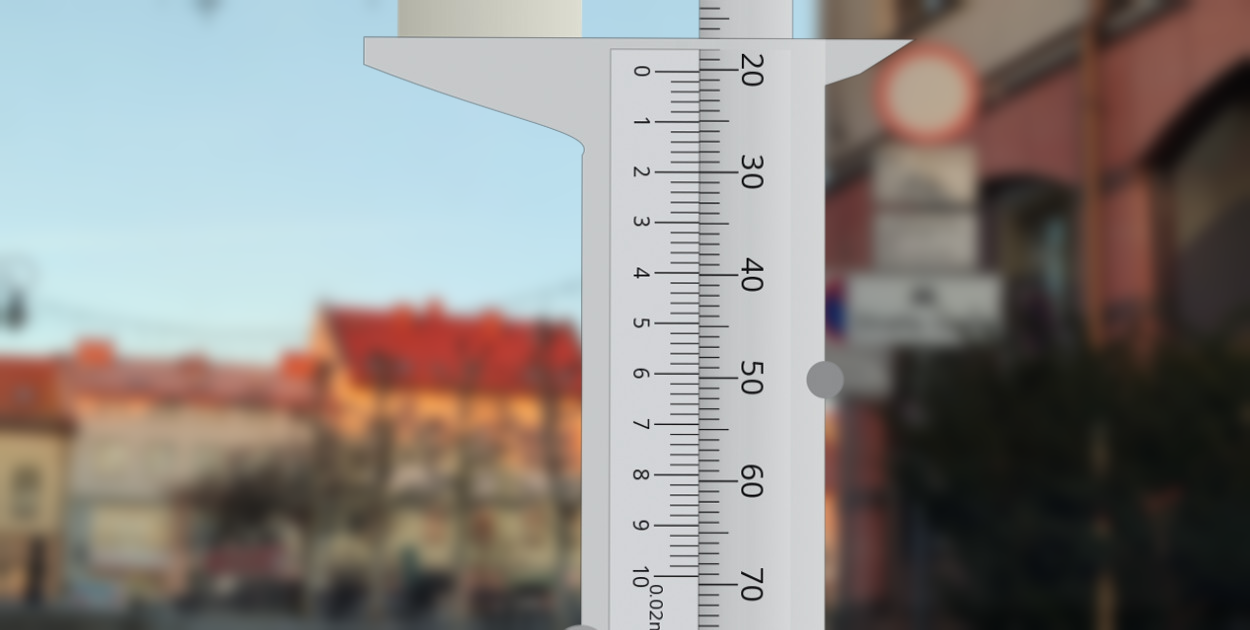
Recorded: 20.2 mm
